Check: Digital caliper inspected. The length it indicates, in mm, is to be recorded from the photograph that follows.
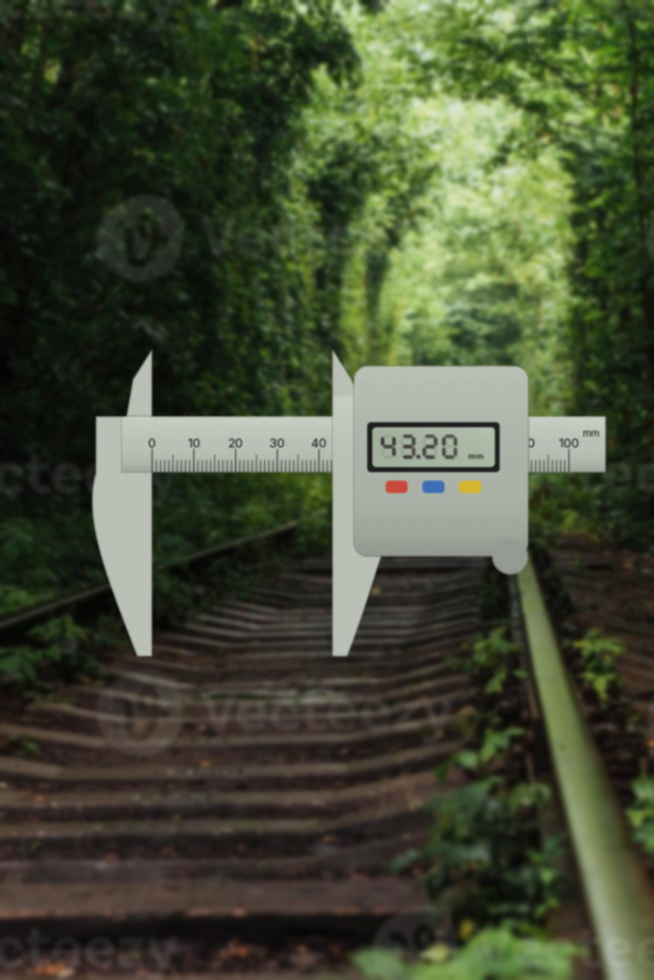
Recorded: 43.20 mm
